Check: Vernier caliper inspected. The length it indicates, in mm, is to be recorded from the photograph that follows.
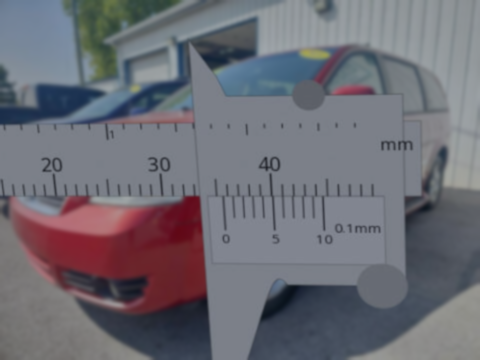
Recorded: 35.6 mm
